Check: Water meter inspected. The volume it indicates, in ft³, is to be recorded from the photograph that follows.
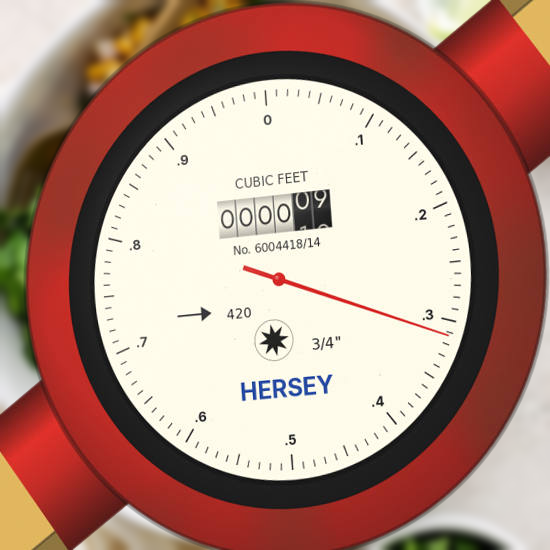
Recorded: 9.31 ft³
